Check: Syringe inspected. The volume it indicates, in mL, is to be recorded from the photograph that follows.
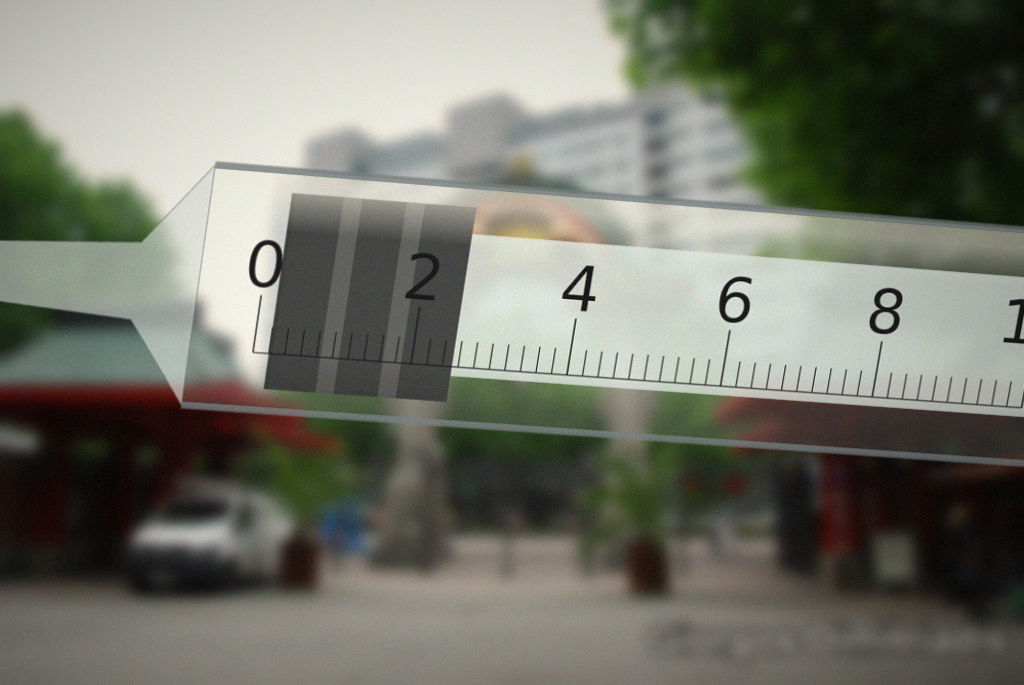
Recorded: 0.2 mL
